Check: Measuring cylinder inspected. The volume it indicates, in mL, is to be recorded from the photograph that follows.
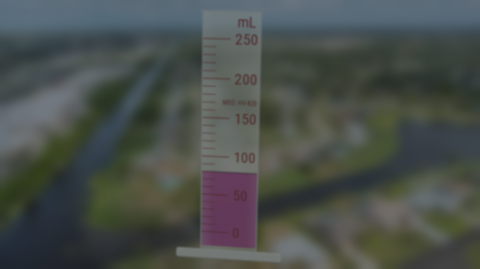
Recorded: 80 mL
